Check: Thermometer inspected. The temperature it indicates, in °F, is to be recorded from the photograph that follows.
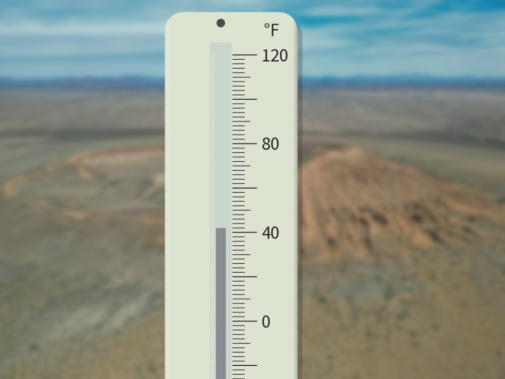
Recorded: 42 °F
